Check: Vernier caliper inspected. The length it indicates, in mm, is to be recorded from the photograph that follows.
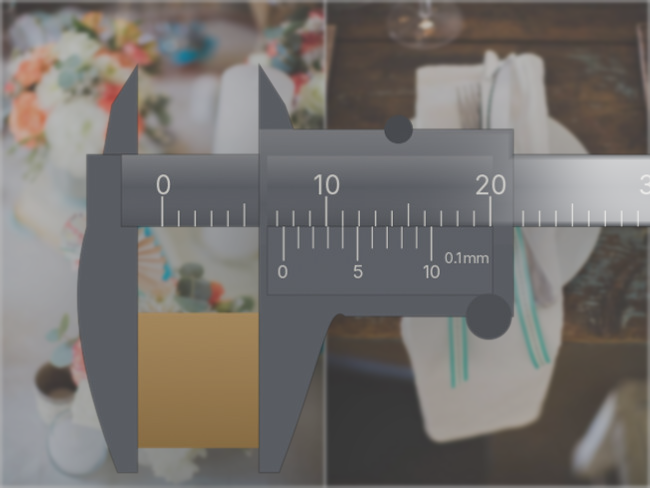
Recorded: 7.4 mm
